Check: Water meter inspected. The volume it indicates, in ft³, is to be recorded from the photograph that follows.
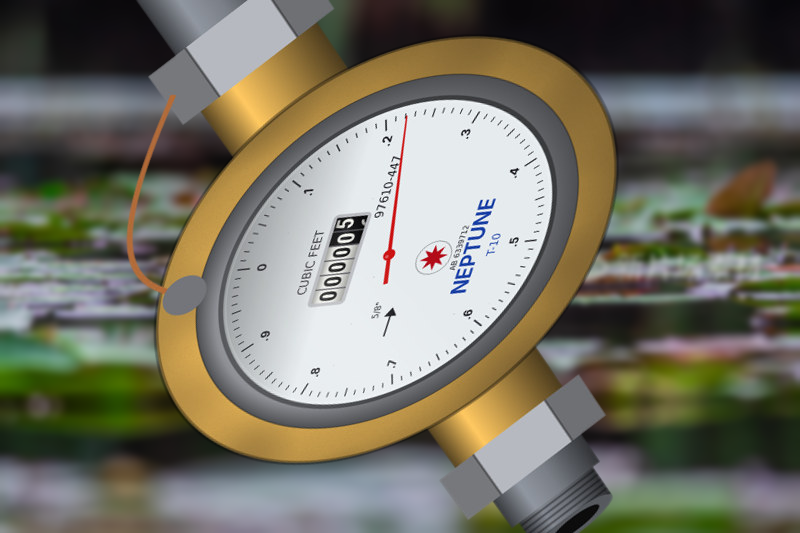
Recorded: 5.22 ft³
